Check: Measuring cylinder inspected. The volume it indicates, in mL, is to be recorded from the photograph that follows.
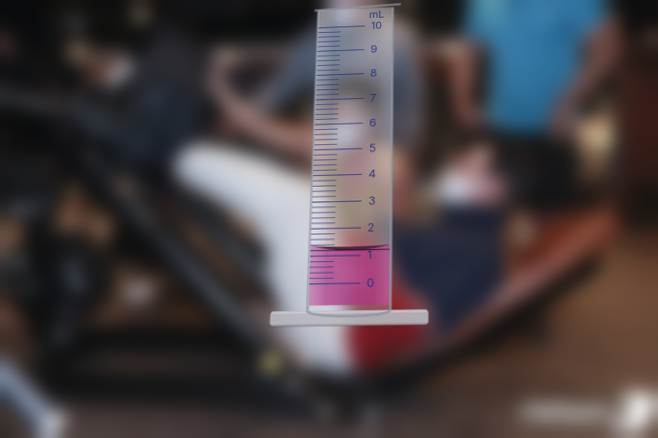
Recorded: 1.2 mL
